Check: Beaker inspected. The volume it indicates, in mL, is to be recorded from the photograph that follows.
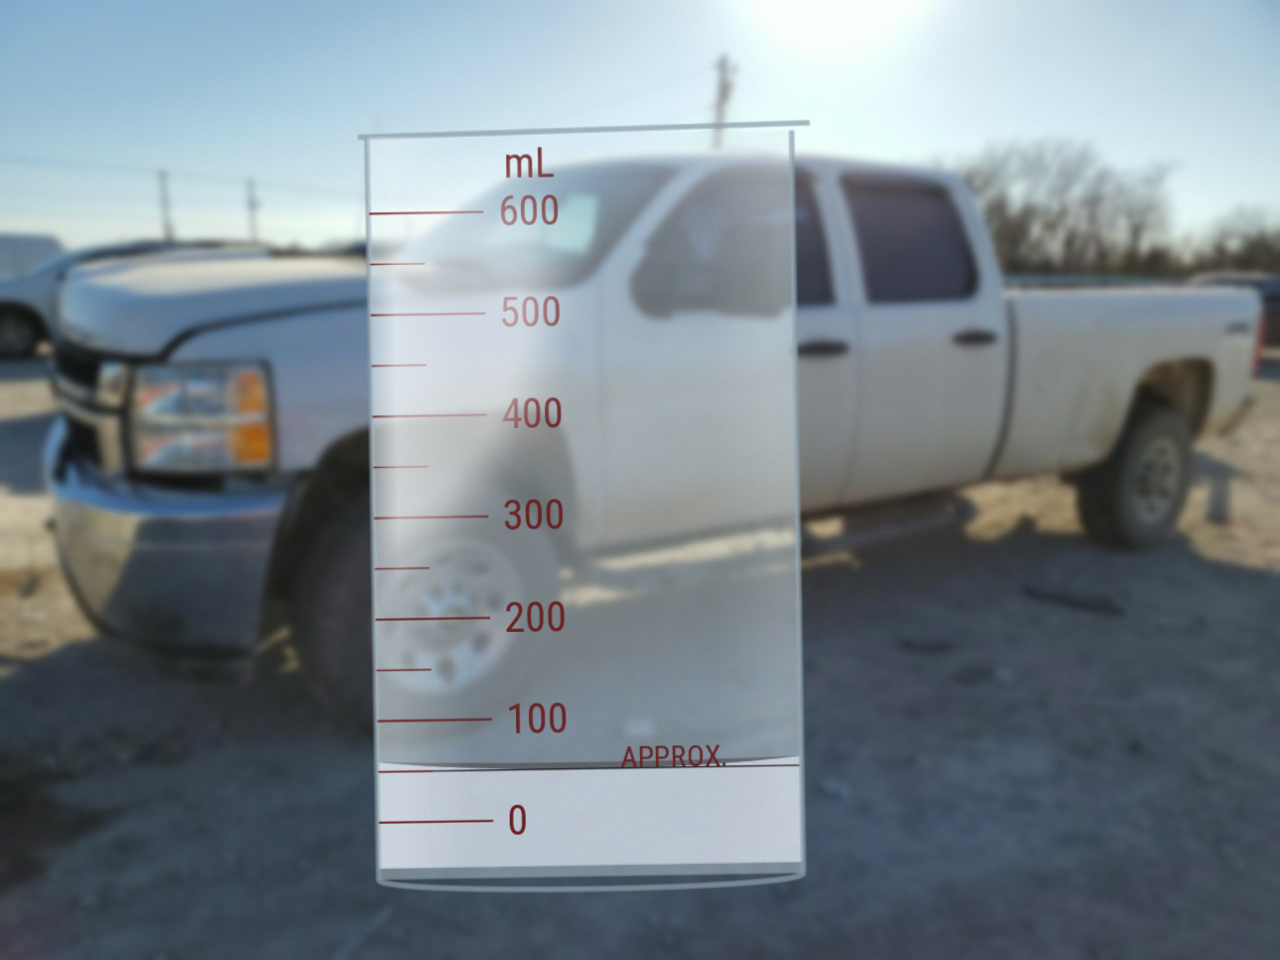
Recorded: 50 mL
